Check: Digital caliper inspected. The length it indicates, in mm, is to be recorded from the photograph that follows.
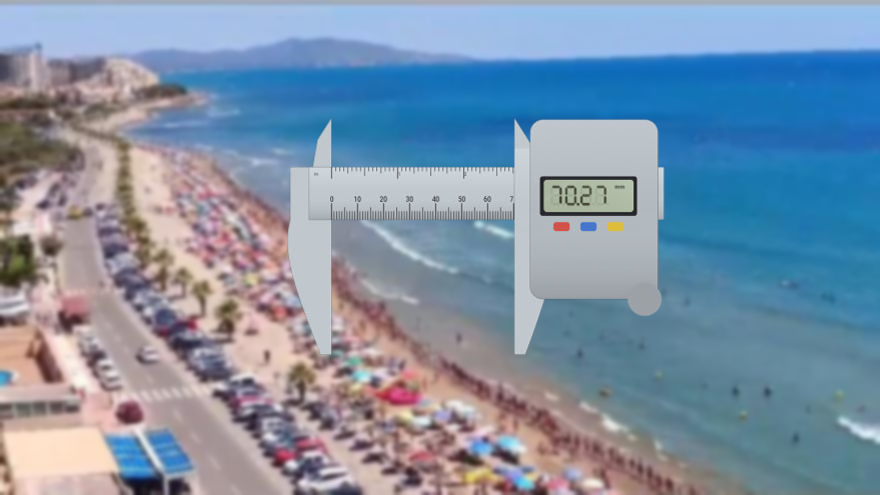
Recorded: 70.27 mm
